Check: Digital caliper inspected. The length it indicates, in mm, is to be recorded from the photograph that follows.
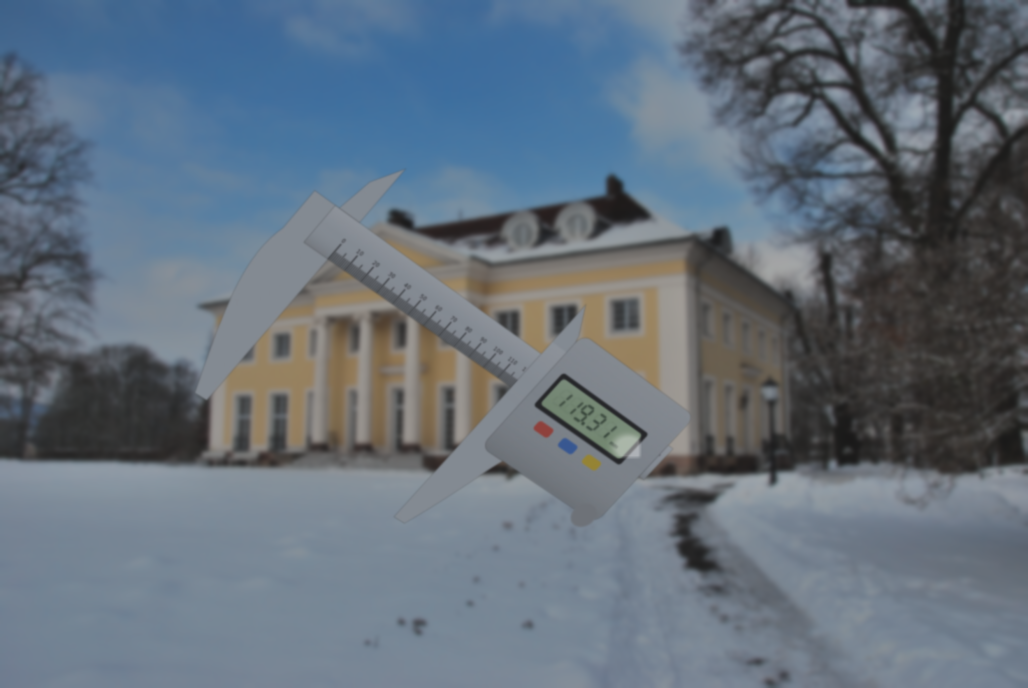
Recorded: 119.31 mm
